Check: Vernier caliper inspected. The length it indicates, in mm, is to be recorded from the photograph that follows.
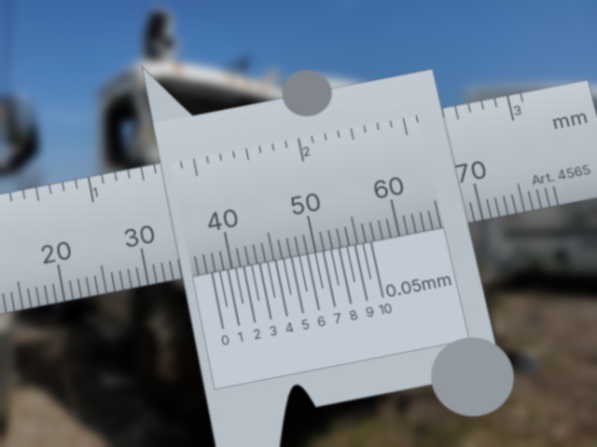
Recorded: 37.6 mm
